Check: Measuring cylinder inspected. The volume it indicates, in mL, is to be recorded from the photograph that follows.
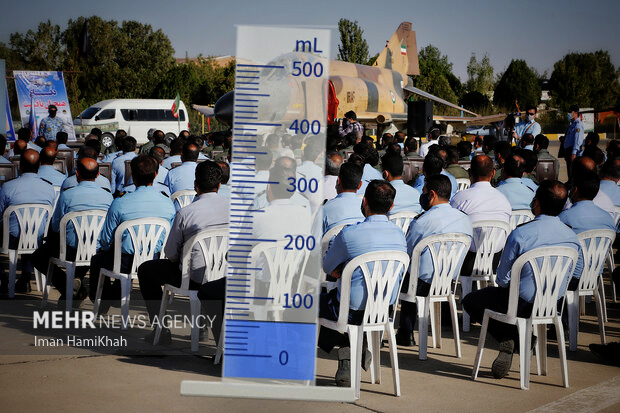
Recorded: 60 mL
